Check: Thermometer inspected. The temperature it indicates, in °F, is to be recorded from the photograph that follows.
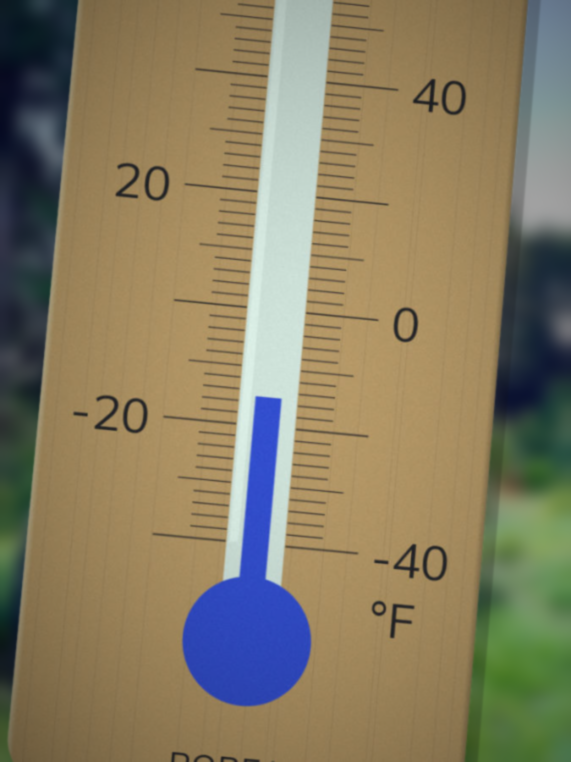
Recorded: -15 °F
